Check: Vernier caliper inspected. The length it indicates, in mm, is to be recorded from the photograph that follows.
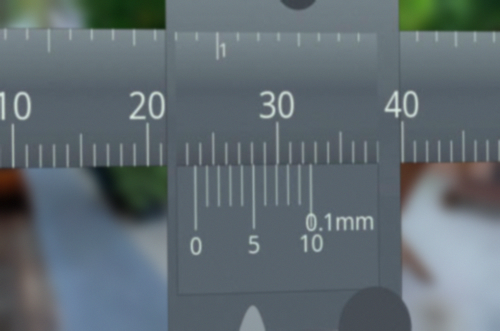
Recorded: 23.6 mm
